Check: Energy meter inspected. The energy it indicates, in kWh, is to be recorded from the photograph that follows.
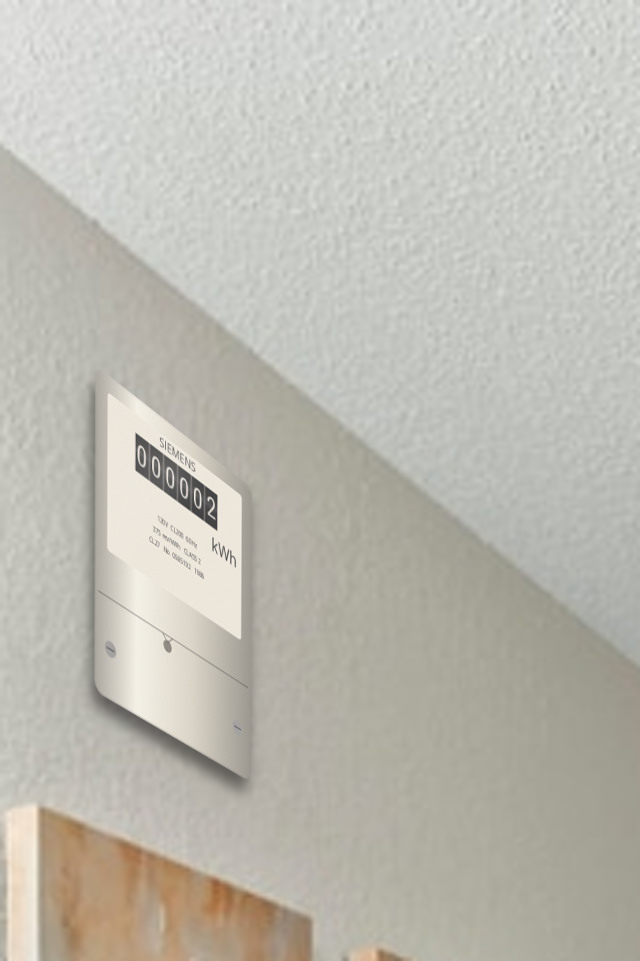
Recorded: 2 kWh
